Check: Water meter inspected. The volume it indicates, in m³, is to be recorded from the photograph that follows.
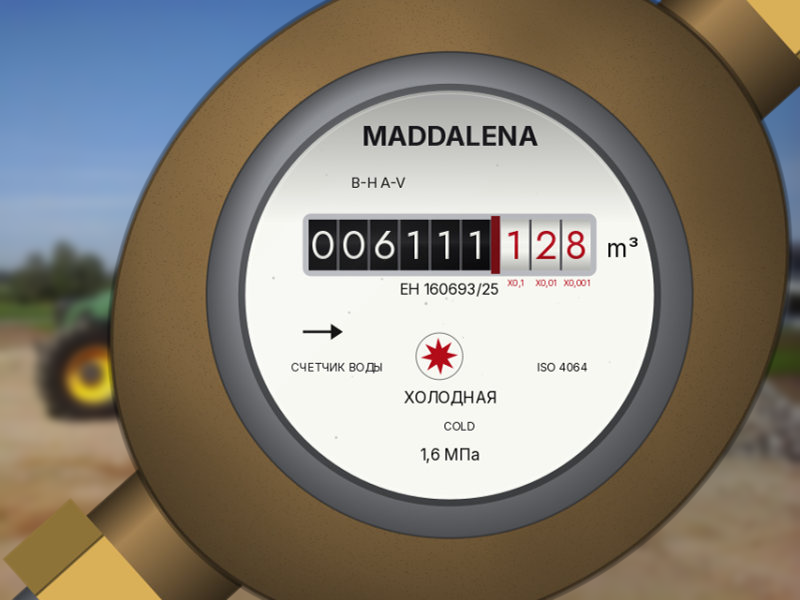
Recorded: 6111.128 m³
